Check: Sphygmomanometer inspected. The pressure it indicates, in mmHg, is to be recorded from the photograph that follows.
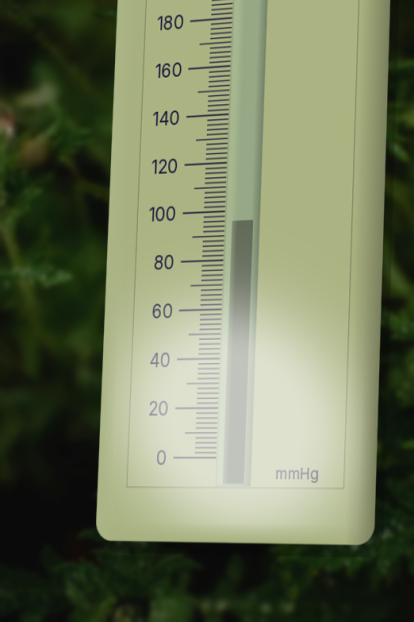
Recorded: 96 mmHg
